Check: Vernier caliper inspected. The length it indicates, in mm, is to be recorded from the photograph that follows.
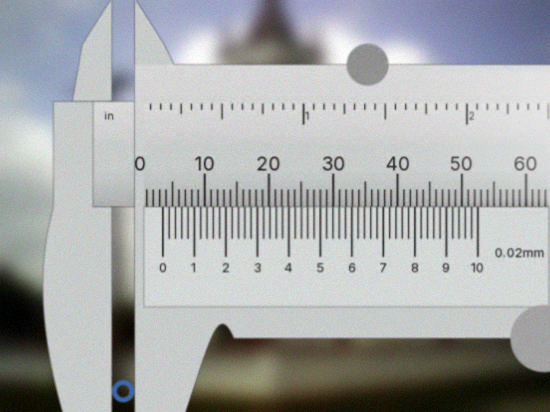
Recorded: 3.5 mm
